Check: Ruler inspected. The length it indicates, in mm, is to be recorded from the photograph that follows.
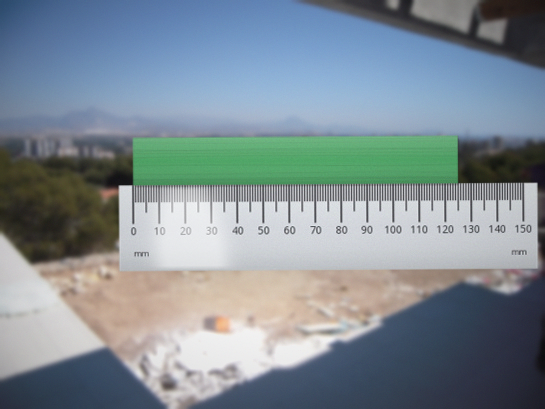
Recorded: 125 mm
